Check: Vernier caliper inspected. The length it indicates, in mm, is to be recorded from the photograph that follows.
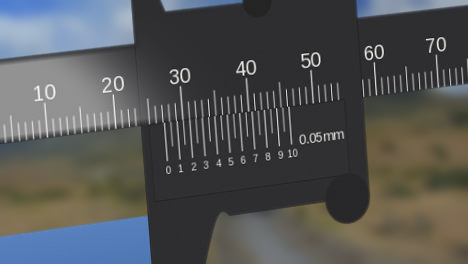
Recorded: 27.2 mm
